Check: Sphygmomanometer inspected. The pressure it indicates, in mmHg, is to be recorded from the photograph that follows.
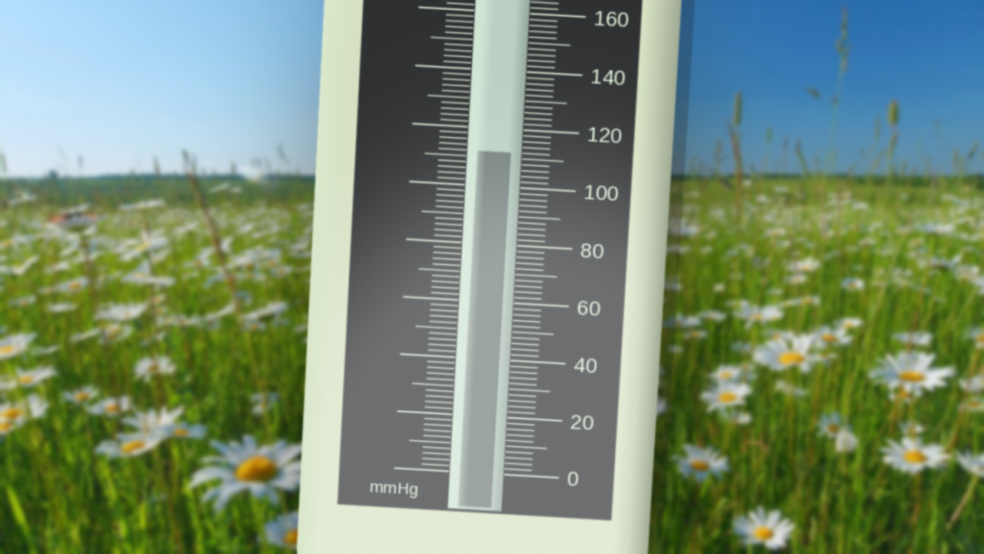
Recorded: 112 mmHg
